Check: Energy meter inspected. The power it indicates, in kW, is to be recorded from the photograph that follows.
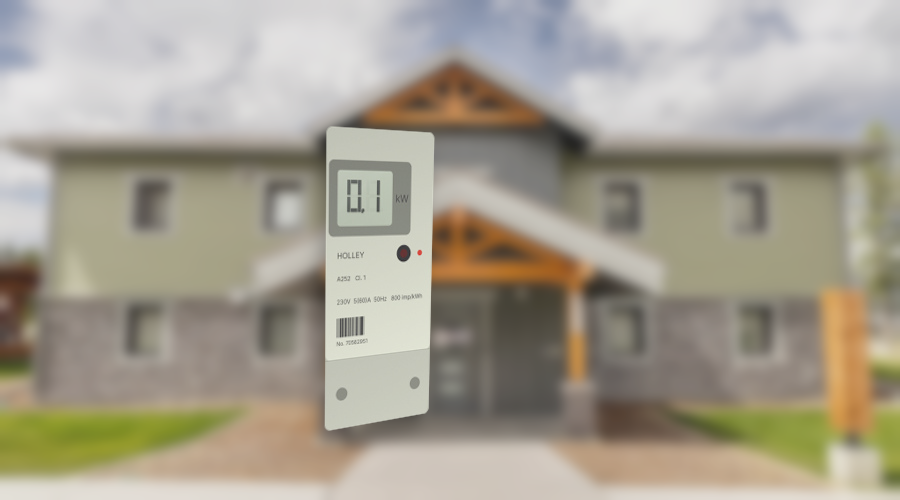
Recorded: 0.1 kW
